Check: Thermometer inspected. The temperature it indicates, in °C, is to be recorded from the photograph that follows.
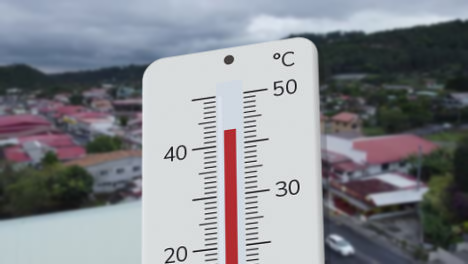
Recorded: 43 °C
